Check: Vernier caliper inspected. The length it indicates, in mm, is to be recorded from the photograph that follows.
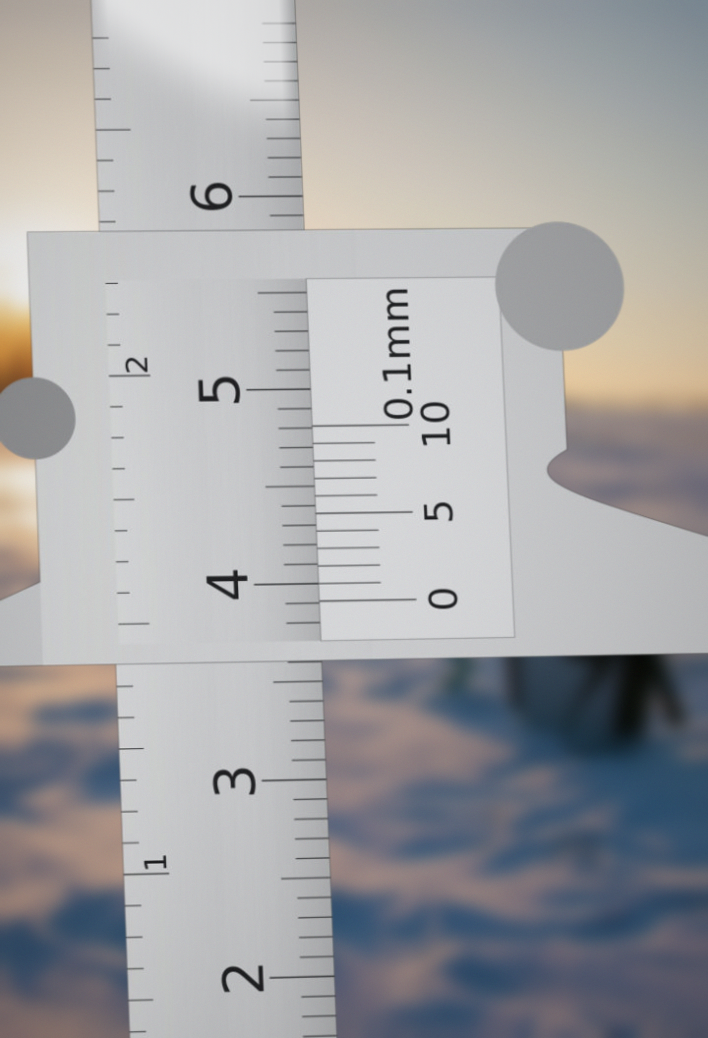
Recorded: 39.1 mm
